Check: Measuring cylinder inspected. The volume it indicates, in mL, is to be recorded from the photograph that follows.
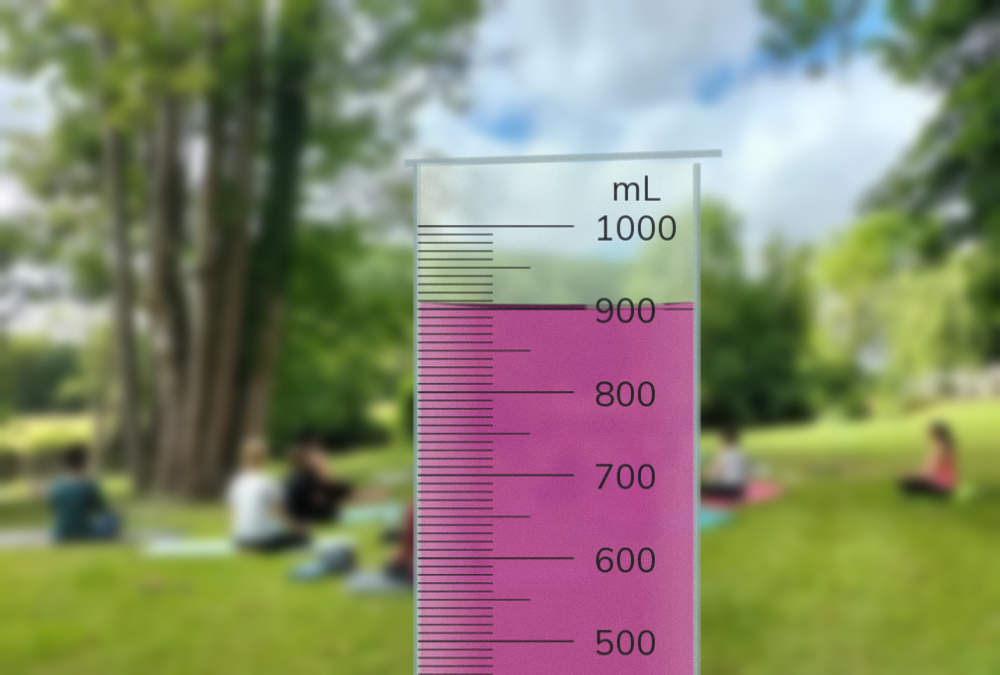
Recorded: 900 mL
